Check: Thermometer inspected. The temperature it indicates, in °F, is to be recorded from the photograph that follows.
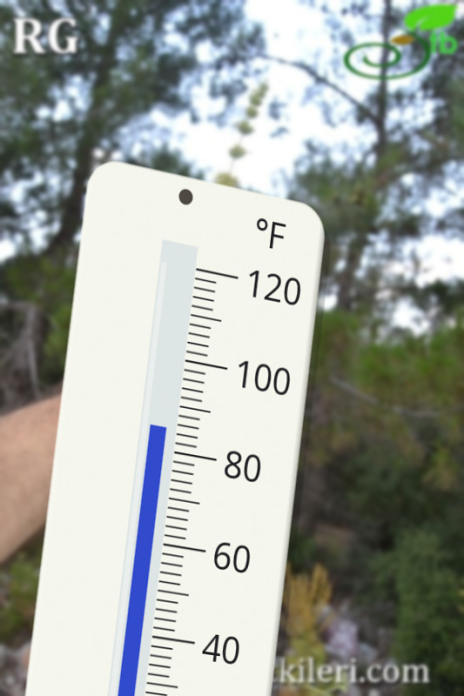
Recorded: 85 °F
